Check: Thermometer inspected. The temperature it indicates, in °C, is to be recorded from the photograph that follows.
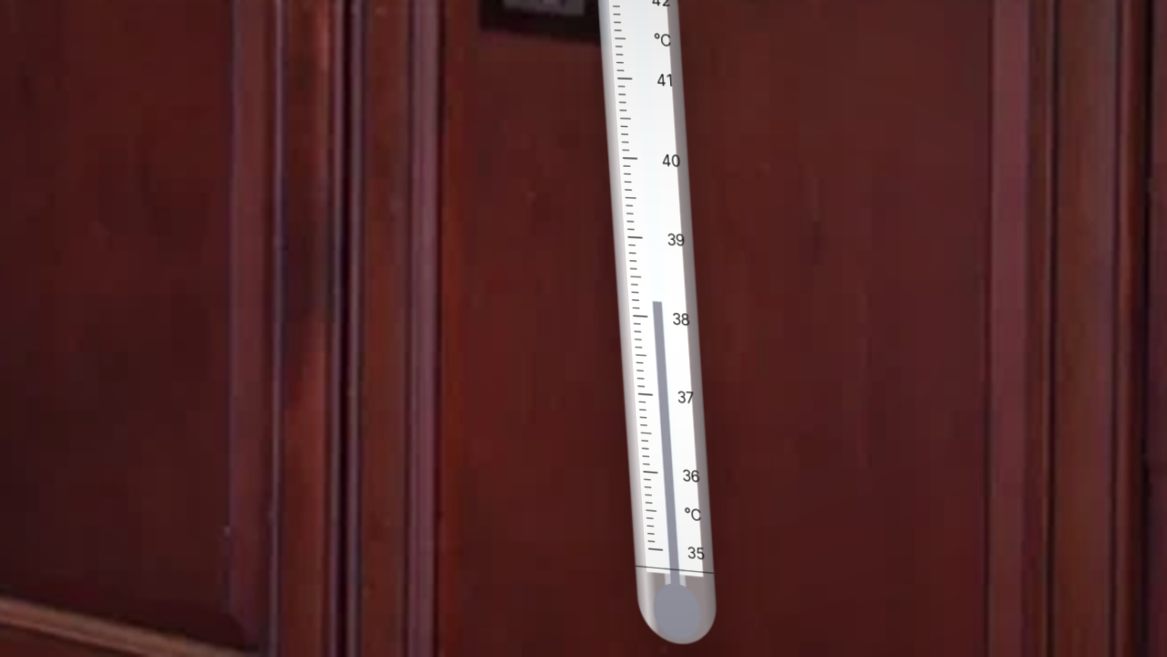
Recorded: 38.2 °C
